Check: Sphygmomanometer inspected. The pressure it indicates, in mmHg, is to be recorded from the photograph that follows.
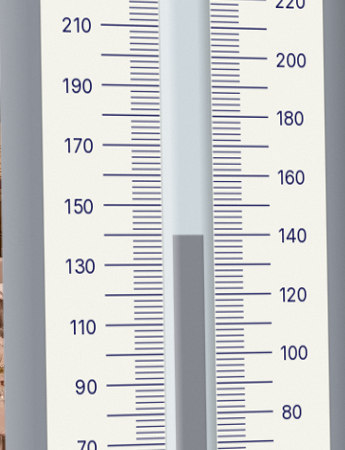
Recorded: 140 mmHg
